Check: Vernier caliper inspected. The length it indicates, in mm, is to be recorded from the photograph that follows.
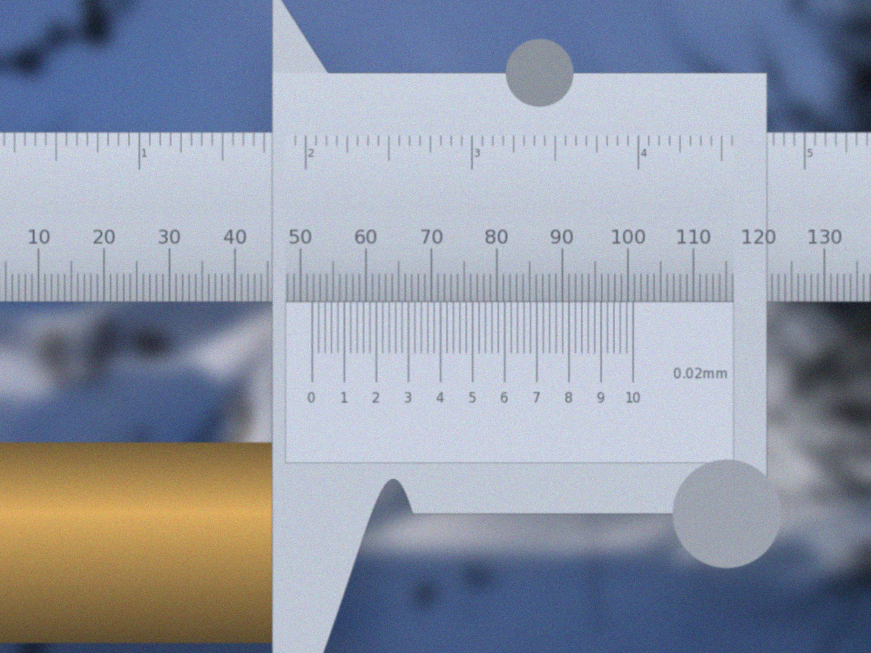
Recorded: 51.8 mm
